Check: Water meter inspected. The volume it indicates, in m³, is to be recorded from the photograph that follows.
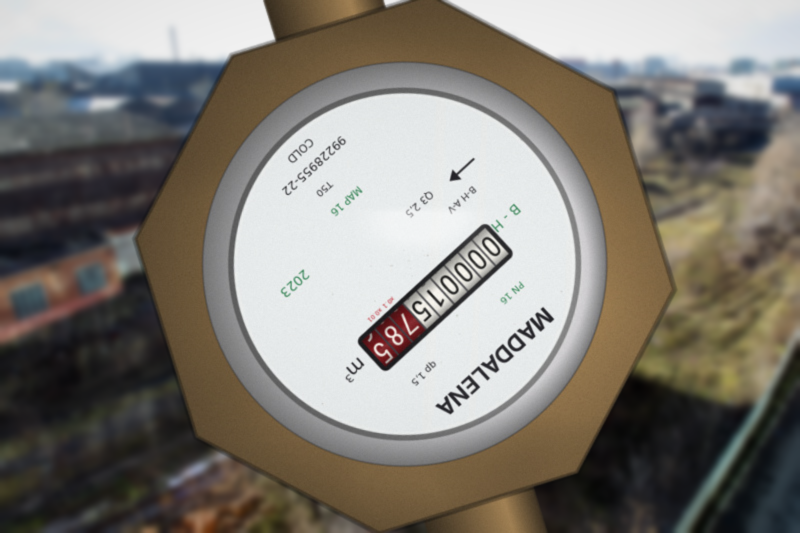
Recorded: 15.785 m³
